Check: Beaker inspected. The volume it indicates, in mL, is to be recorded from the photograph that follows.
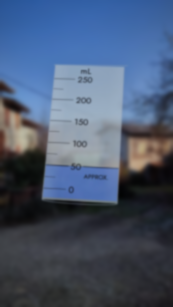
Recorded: 50 mL
